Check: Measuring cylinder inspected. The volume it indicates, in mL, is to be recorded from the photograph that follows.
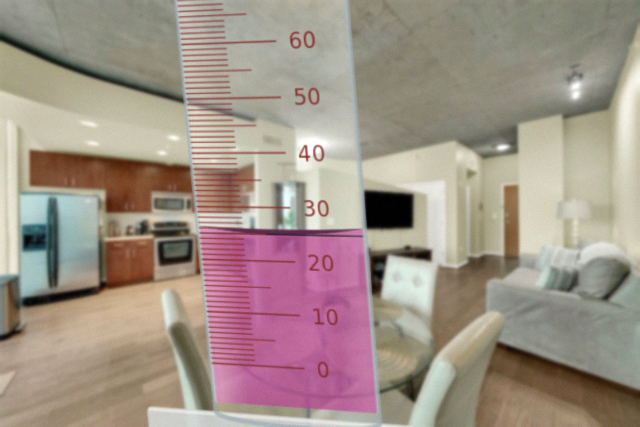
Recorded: 25 mL
